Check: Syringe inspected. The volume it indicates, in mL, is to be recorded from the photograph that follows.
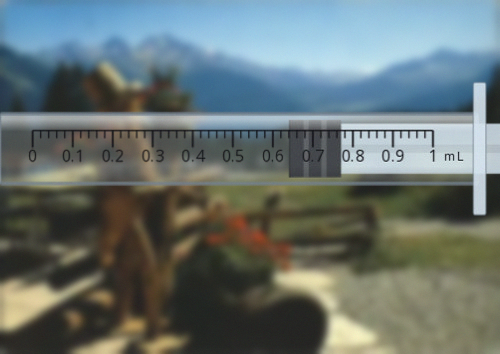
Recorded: 0.64 mL
